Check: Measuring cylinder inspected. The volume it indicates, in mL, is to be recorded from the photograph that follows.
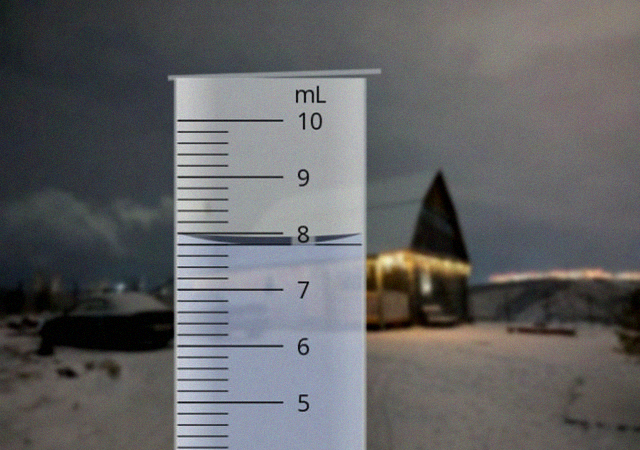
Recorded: 7.8 mL
